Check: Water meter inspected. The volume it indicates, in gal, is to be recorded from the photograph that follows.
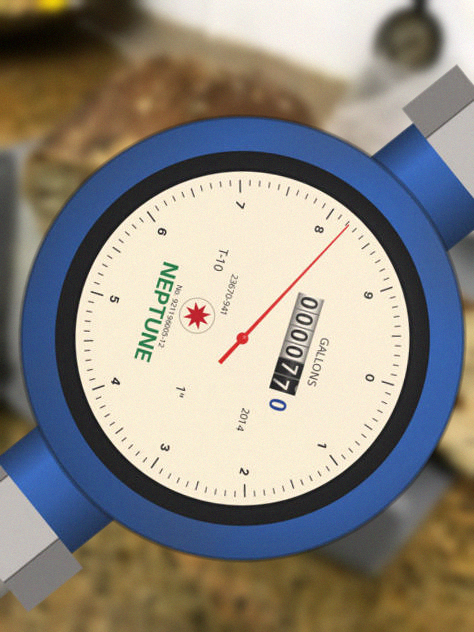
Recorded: 768.2 gal
